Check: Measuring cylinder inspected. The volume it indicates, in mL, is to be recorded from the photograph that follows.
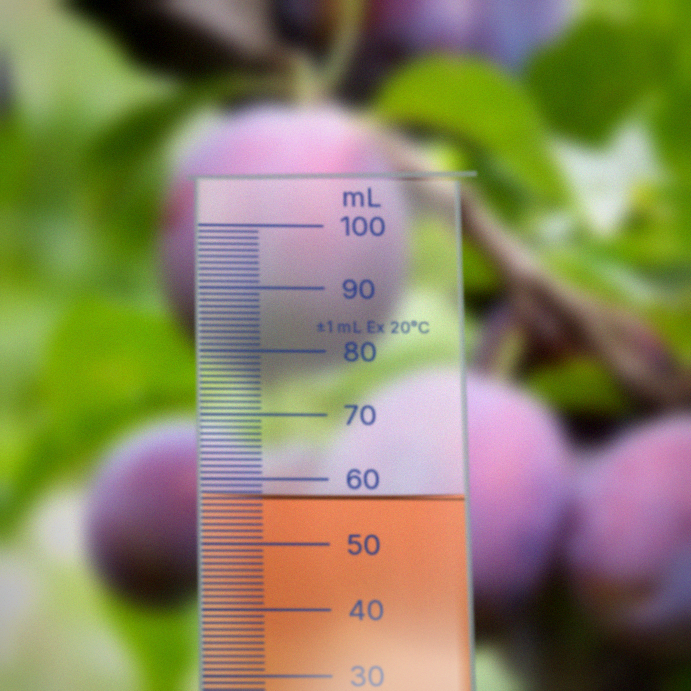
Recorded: 57 mL
